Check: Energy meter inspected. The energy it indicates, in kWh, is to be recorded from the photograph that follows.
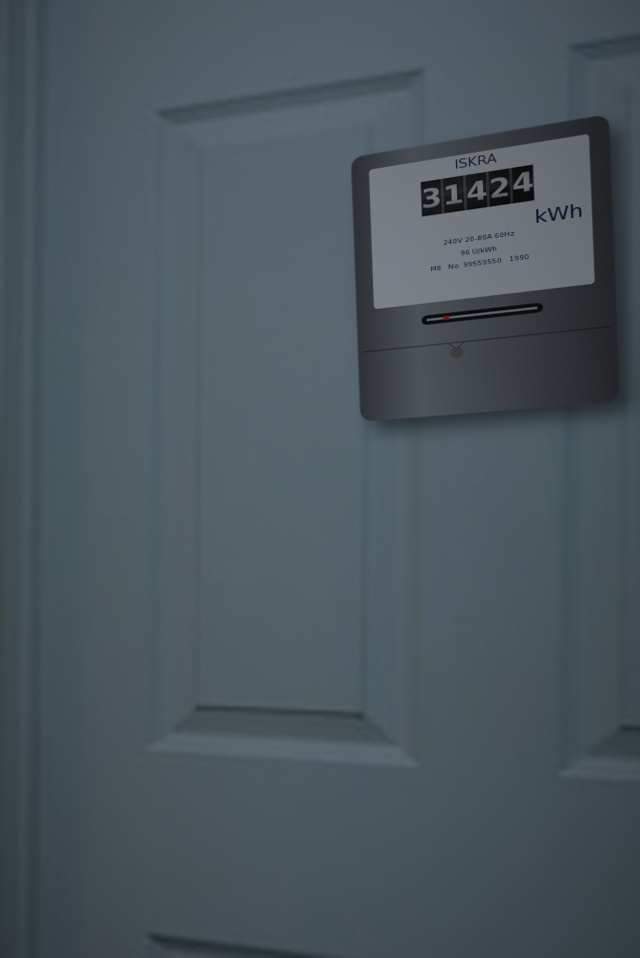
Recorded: 31424 kWh
